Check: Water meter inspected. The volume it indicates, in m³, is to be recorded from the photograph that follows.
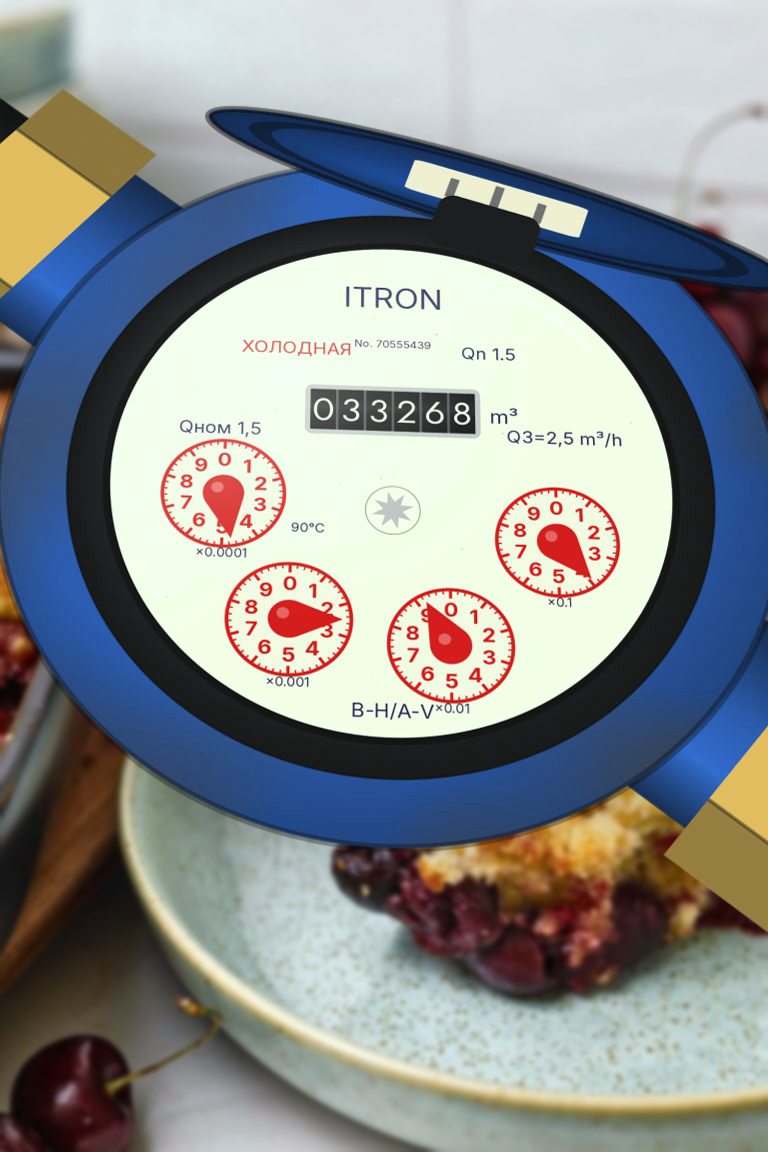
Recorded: 33268.3924 m³
